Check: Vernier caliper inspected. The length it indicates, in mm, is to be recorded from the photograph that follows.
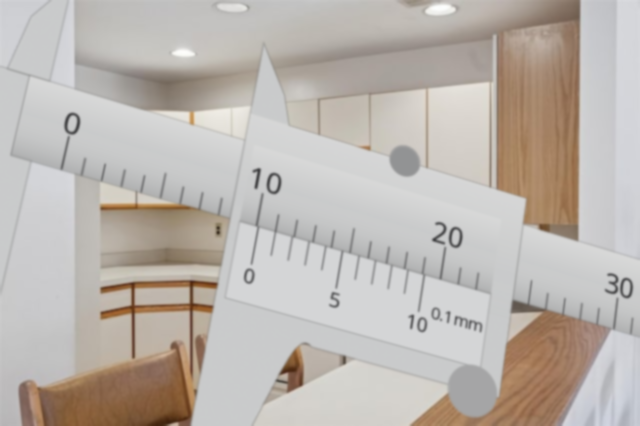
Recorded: 10.1 mm
